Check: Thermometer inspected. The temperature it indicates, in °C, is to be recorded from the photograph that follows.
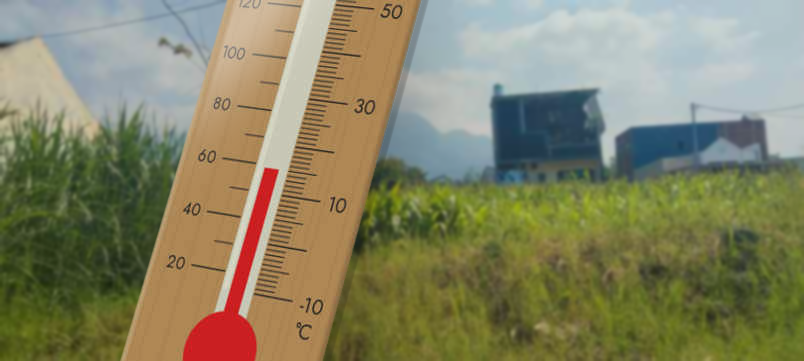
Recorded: 15 °C
